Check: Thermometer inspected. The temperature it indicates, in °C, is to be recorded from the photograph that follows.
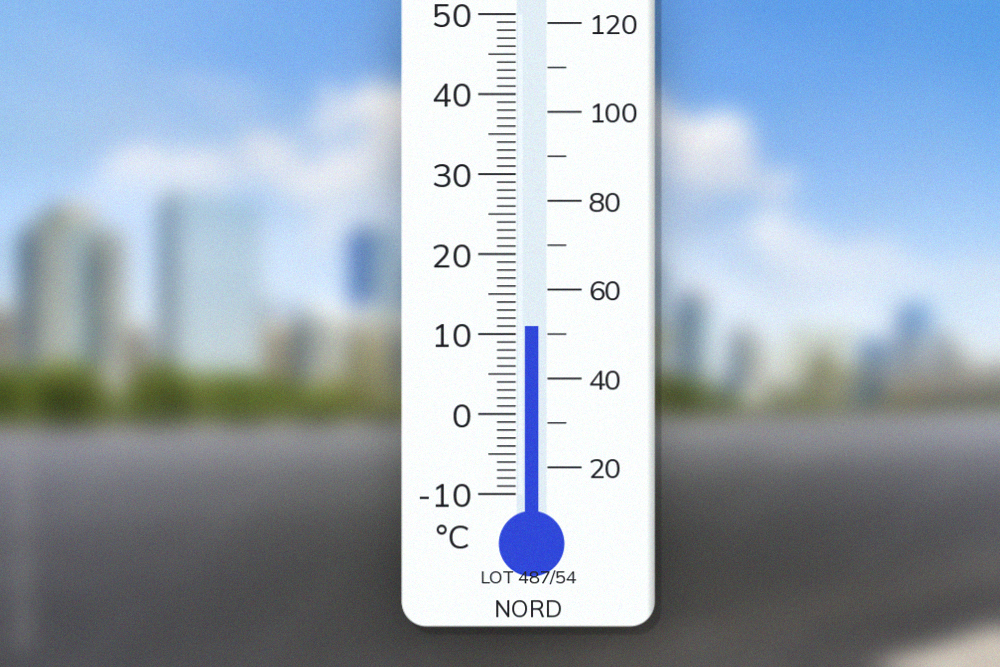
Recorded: 11 °C
